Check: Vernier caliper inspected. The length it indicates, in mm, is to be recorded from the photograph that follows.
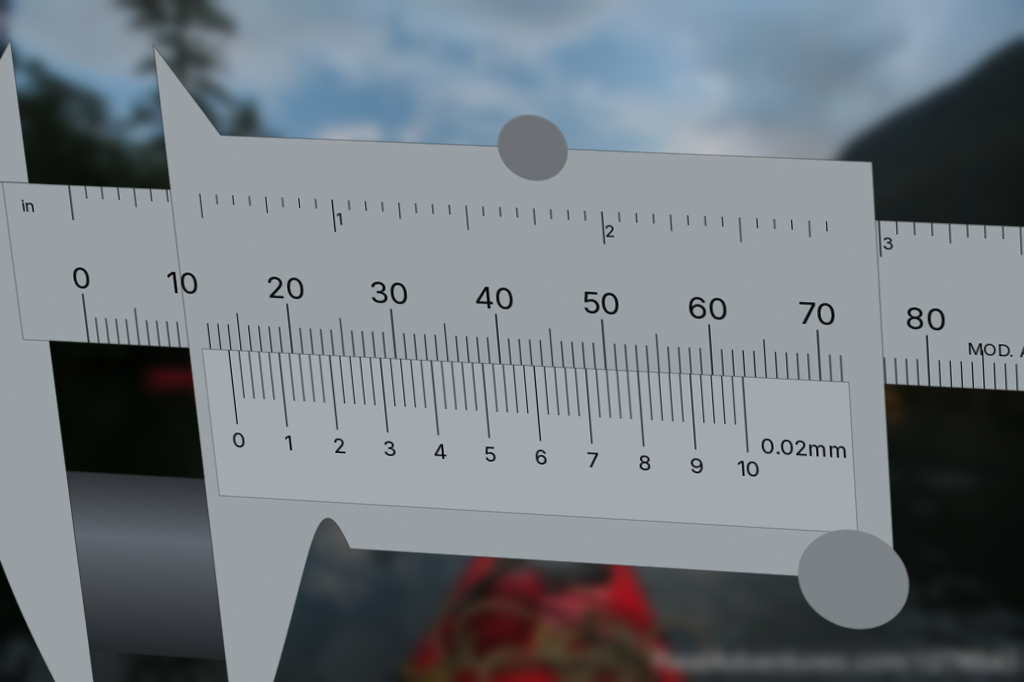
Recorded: 13.8 mm
